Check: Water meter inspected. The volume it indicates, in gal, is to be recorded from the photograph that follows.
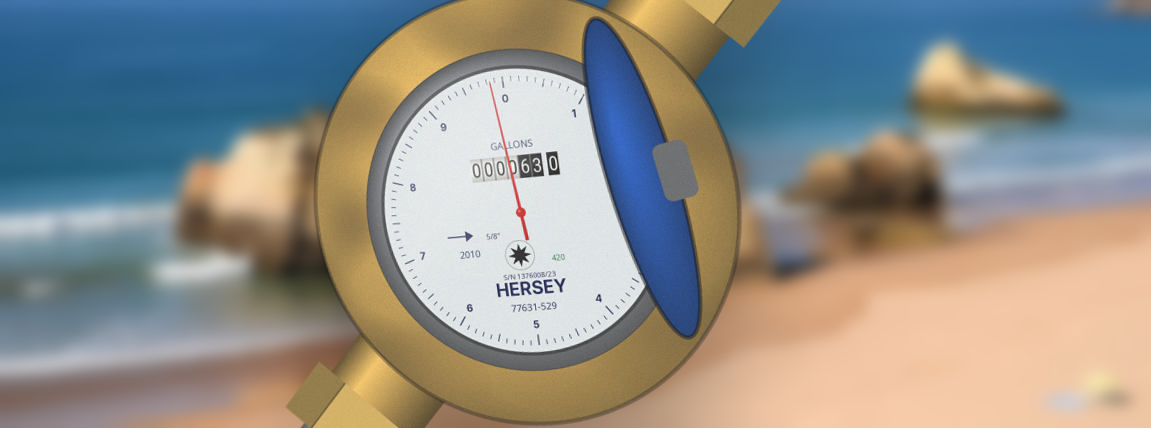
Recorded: 629.8 gal
